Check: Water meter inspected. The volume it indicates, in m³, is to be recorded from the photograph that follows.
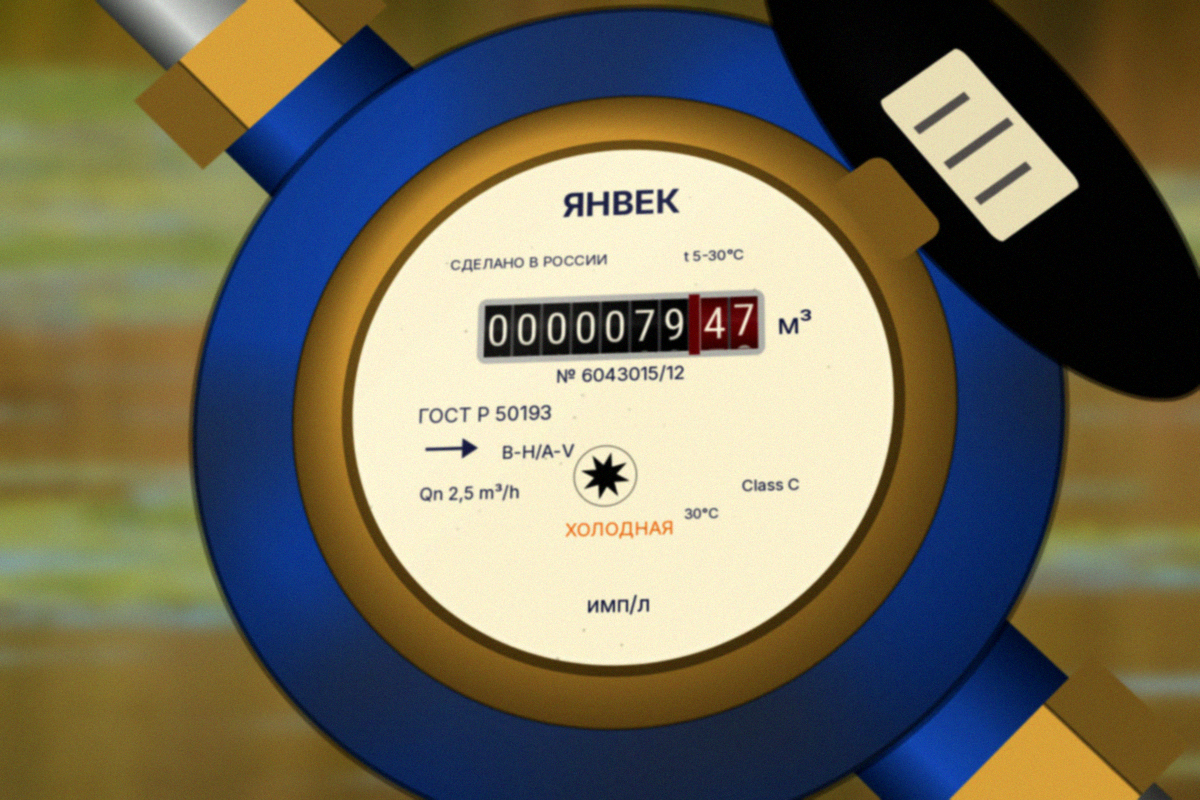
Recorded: 79.47 m³
